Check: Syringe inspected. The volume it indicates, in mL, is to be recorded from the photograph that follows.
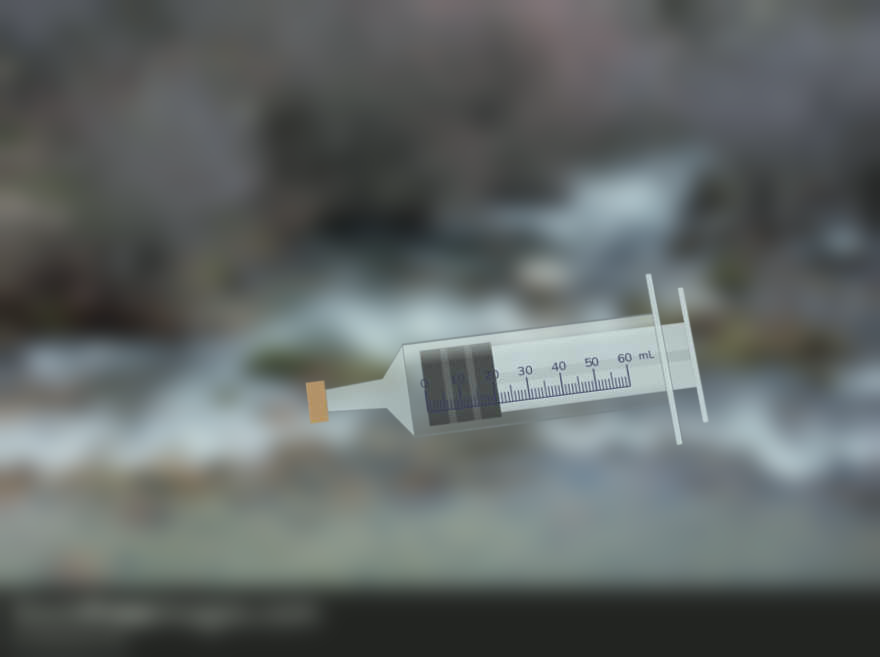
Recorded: 0 mL
